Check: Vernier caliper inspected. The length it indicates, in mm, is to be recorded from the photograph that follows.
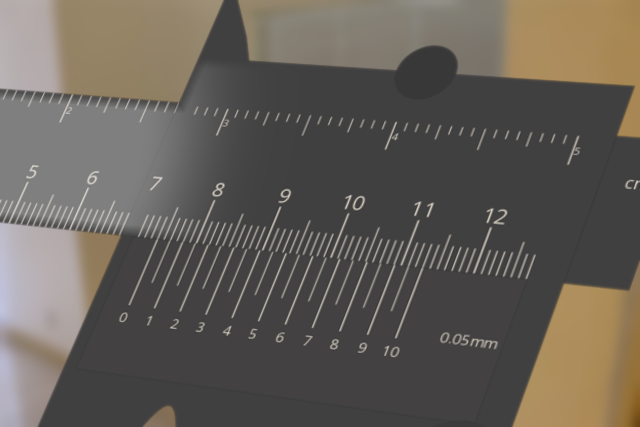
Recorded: 74.0 mm
